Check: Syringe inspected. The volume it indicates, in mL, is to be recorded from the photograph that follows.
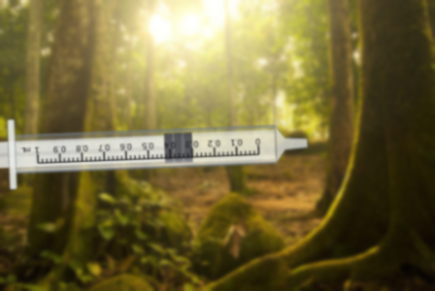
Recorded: 0.3 mL
